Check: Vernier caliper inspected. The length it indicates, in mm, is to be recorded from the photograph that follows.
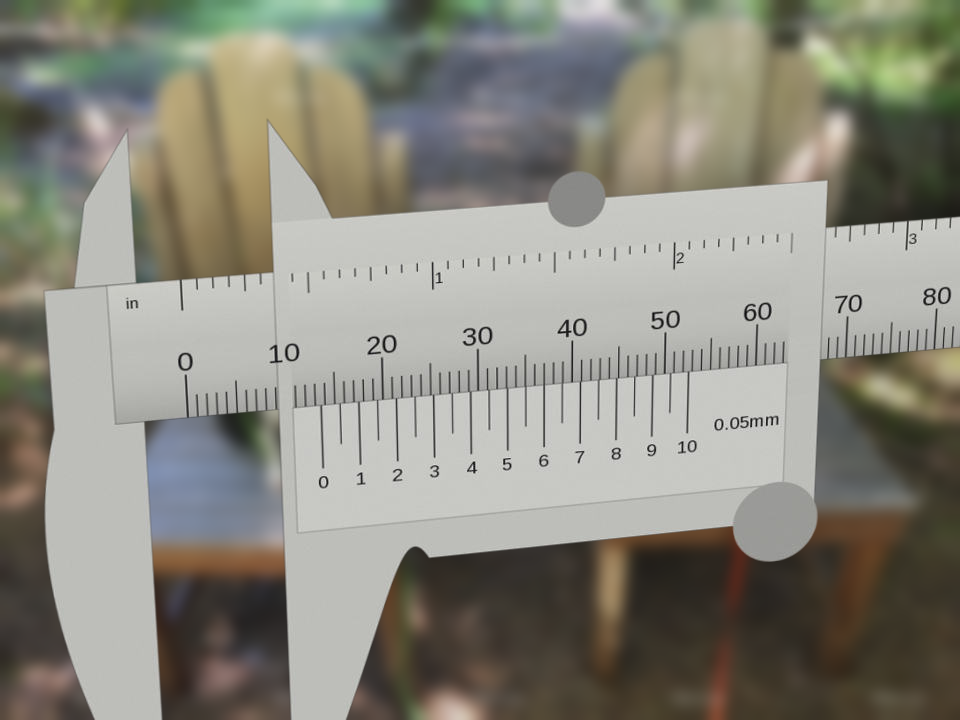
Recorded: 13.6 mm
